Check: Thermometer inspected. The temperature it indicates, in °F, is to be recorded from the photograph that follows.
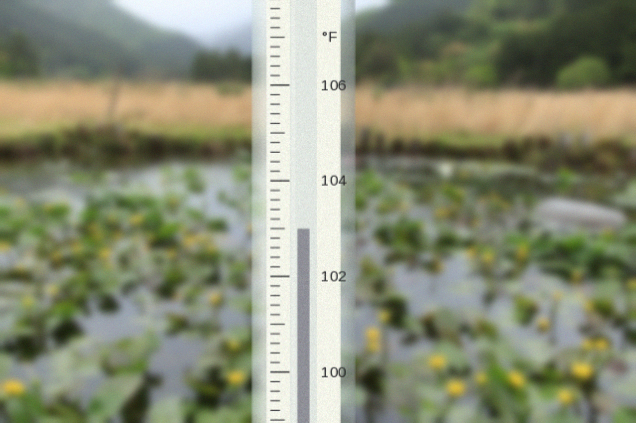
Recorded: 103 °F
